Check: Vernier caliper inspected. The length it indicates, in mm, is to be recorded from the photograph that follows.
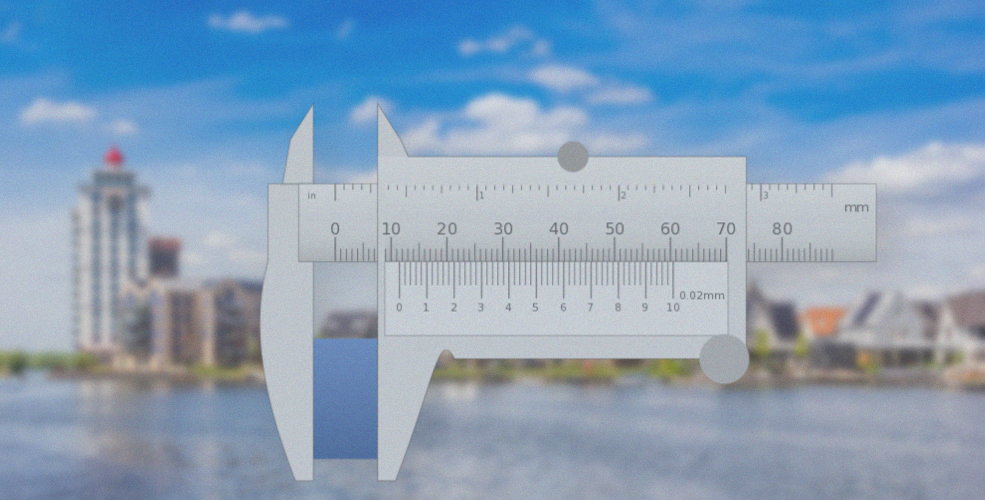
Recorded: 11.5 mm
